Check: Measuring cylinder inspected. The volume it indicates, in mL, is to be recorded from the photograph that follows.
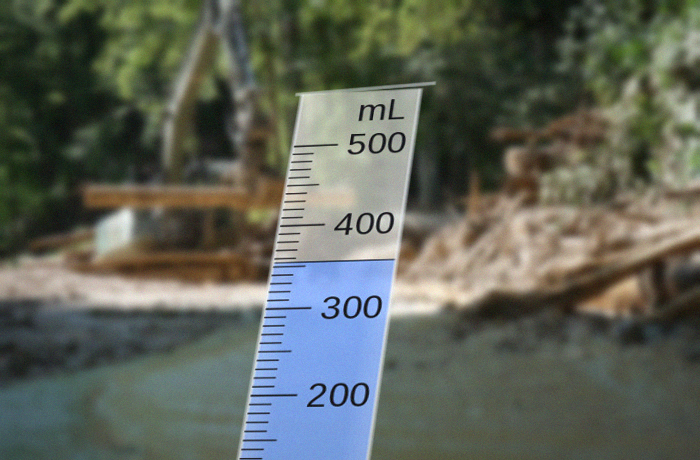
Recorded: 355 mL
